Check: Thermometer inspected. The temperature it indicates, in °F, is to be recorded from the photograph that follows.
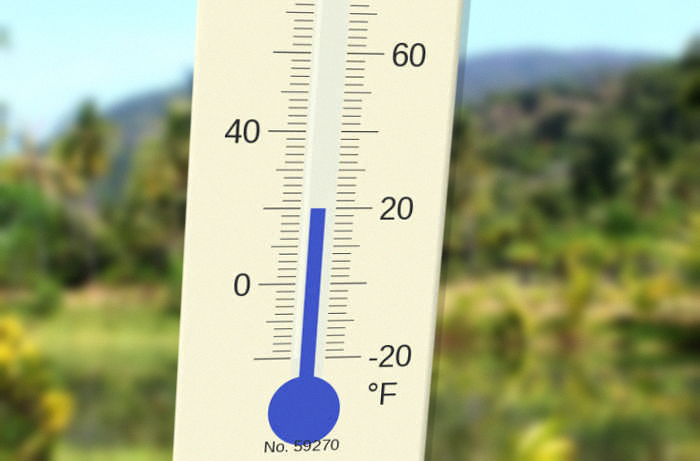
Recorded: 20 °F
